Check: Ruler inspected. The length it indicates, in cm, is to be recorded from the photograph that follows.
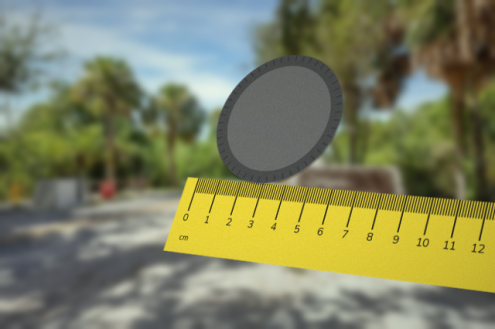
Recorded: 5.5 cm
